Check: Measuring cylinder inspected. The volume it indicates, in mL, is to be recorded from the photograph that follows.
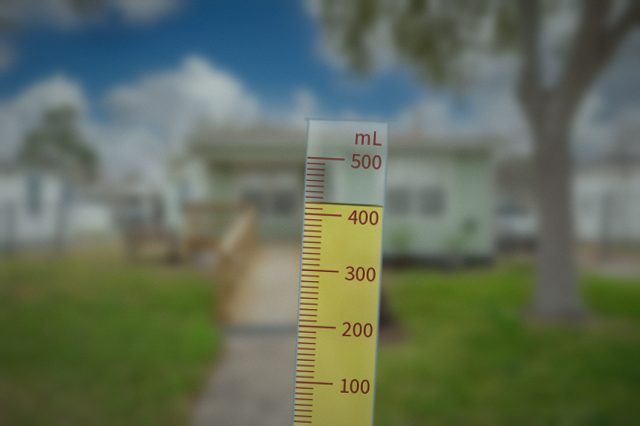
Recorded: 420 mL
